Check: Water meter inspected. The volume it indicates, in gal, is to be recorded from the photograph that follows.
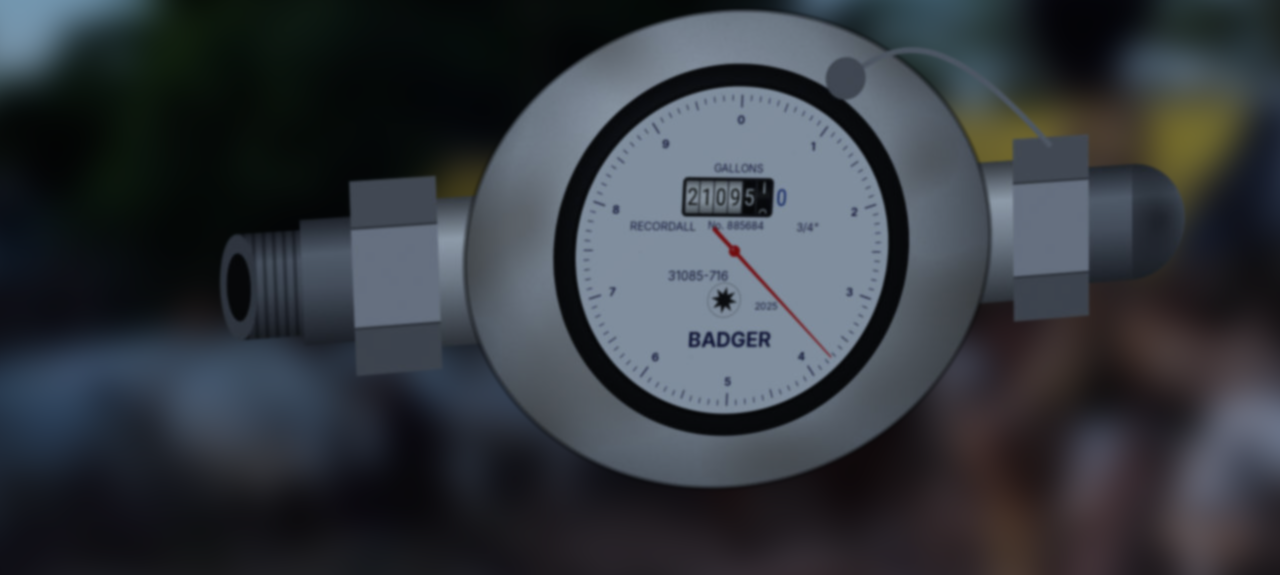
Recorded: 2109513.7 gal
